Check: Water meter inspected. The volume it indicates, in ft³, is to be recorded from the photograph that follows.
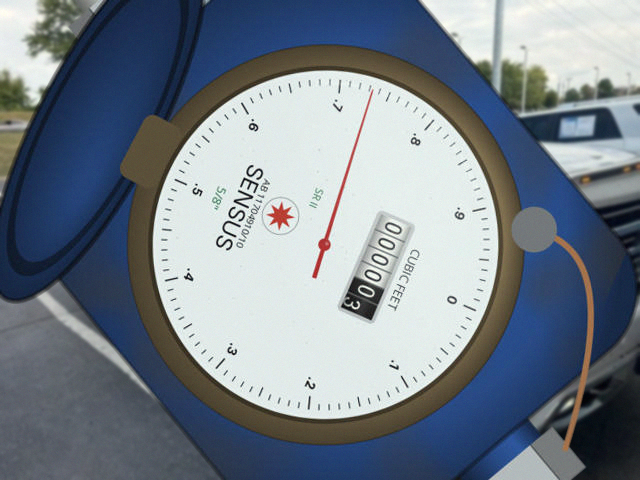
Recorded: 2.73 ft³
